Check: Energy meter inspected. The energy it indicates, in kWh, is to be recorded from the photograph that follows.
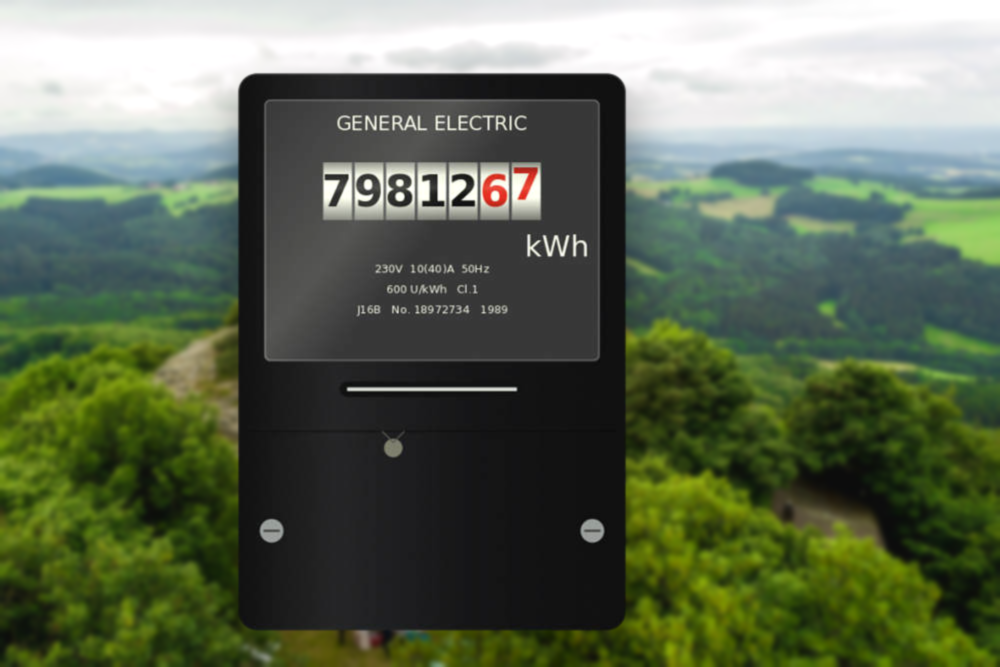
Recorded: 79812.67 kWh
